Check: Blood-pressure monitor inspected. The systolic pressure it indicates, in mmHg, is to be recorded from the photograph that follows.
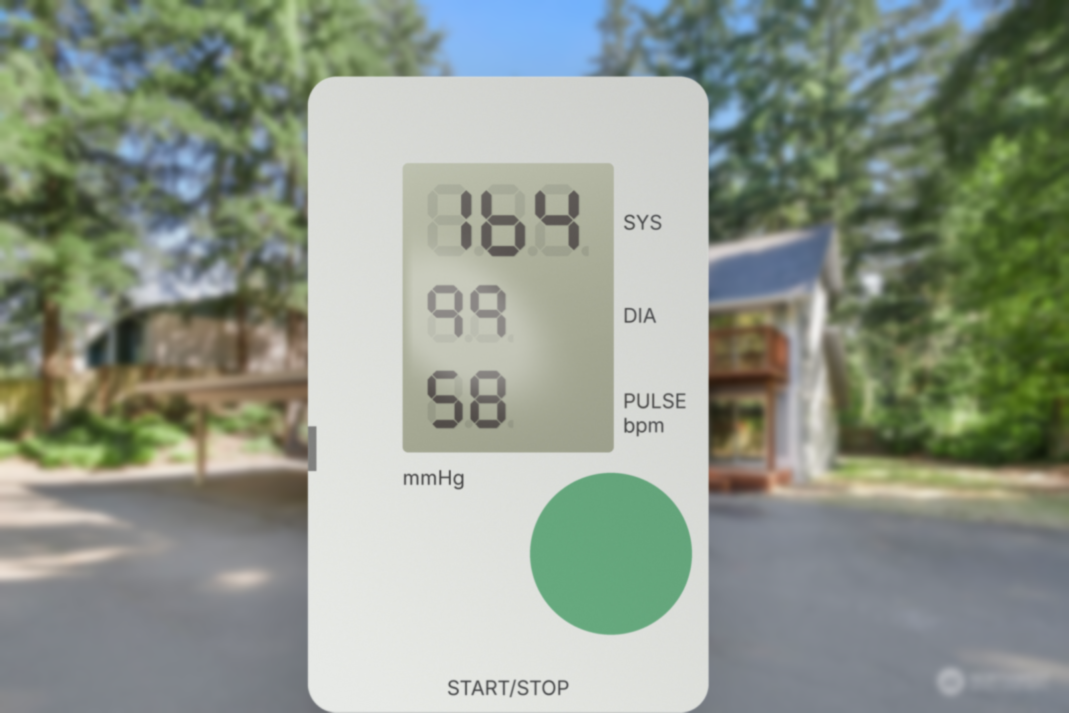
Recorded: 164 mmHg
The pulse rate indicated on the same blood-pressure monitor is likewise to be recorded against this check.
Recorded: 58 bpm
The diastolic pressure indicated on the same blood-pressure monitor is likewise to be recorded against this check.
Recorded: 99 mmHg
